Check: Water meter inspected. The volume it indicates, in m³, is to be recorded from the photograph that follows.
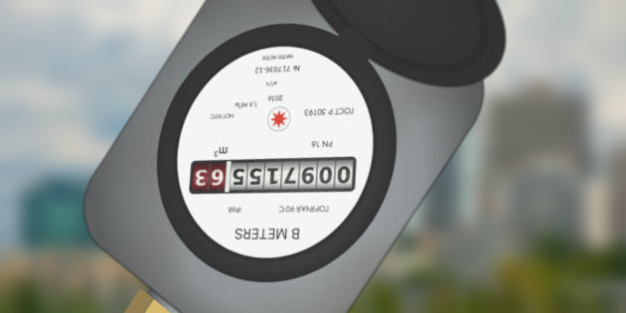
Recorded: 97155.63 m³
